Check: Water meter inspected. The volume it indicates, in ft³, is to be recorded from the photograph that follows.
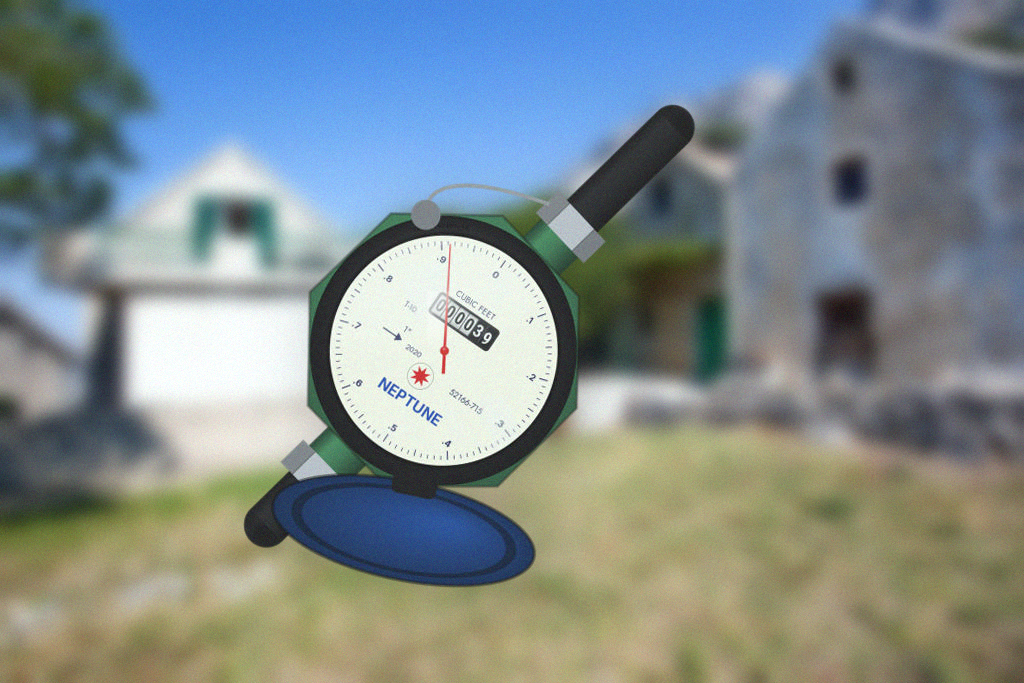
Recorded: 38.91 ft³
